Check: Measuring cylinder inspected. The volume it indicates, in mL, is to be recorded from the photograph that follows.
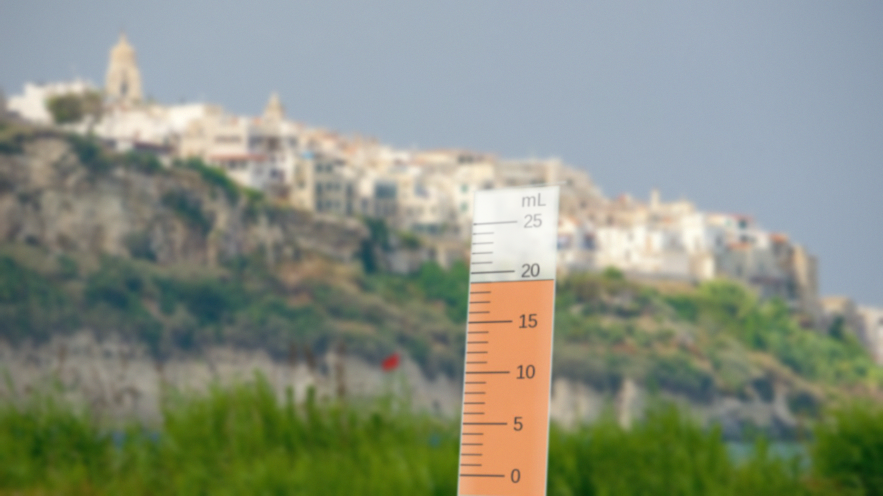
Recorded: 19 mL
